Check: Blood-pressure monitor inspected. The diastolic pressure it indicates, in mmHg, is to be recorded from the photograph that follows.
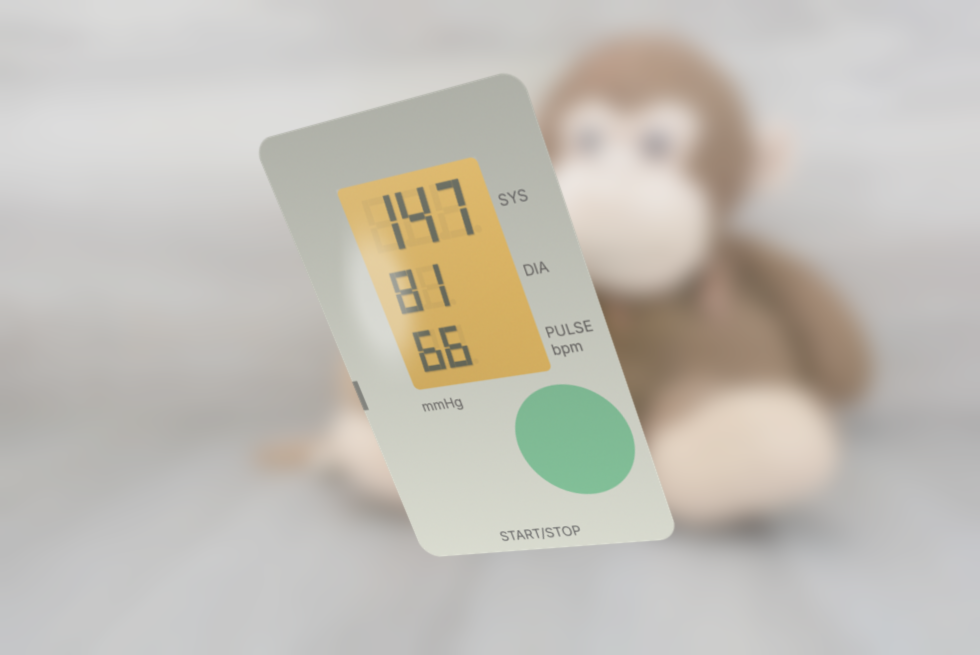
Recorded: 81 mmHg
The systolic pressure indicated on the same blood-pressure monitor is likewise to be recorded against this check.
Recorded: 147 mmHg
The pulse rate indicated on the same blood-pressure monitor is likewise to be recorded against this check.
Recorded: 66 bpm
